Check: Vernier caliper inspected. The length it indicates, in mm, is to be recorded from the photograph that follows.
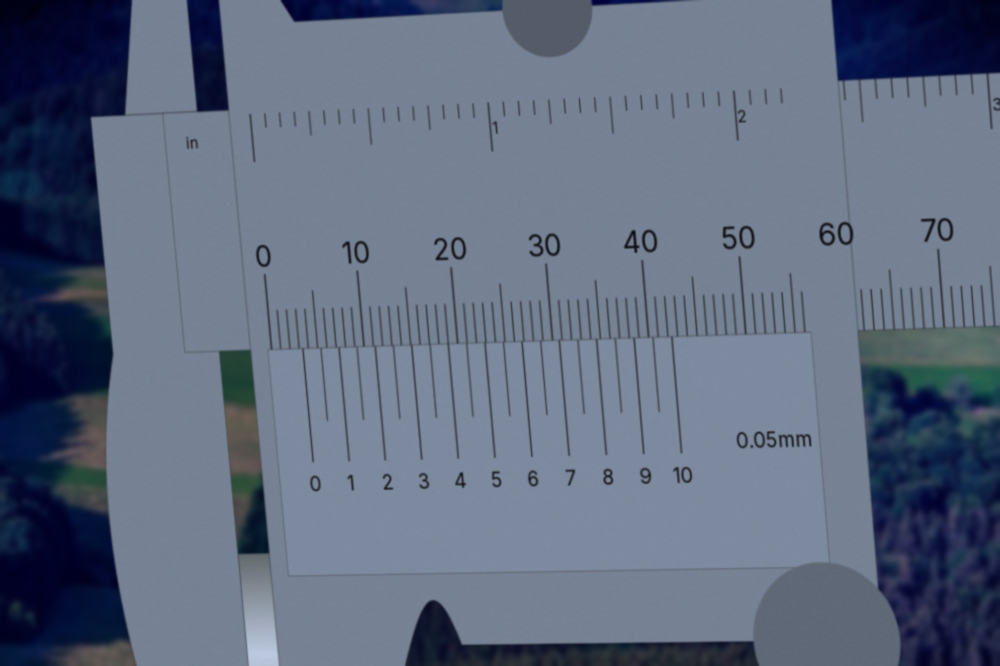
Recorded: 3.4 mm
